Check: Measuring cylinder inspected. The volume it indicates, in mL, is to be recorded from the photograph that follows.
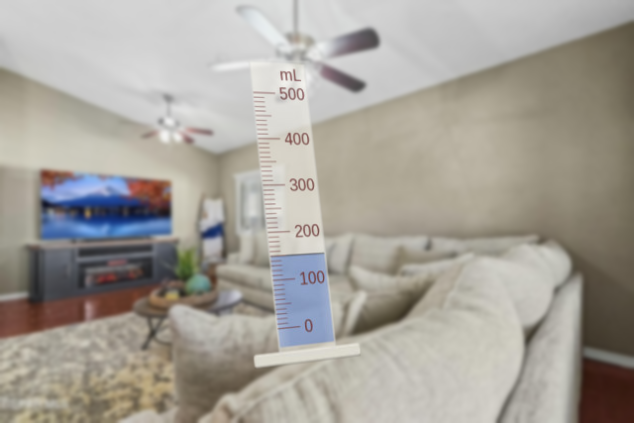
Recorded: 150 mL
